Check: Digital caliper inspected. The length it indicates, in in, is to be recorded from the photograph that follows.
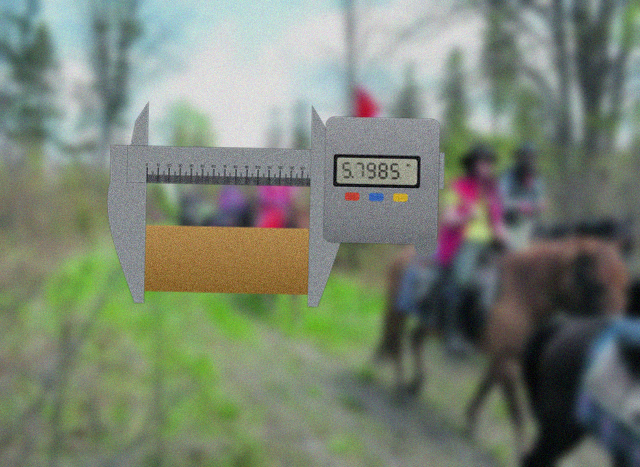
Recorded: 5.7985 in
